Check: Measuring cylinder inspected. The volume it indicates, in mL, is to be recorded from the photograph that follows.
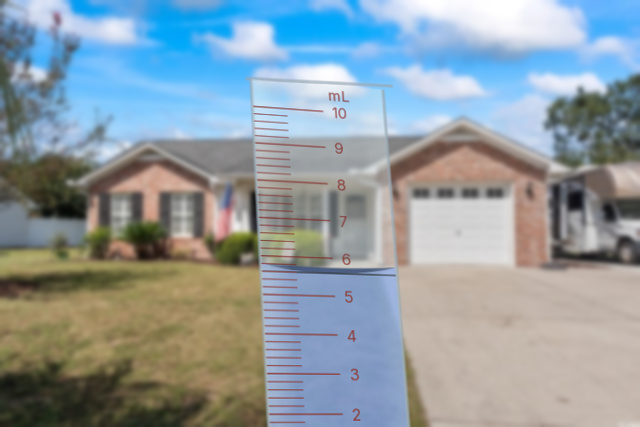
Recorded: 5.6 mL
